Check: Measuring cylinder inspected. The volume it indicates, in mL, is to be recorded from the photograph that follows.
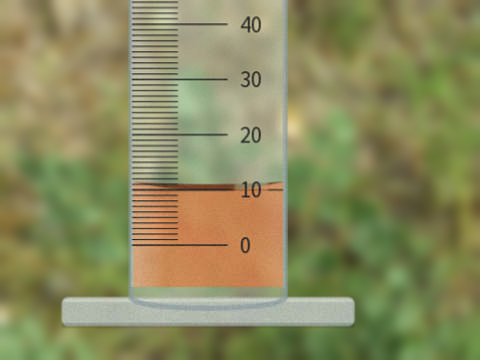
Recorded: 10 mL
